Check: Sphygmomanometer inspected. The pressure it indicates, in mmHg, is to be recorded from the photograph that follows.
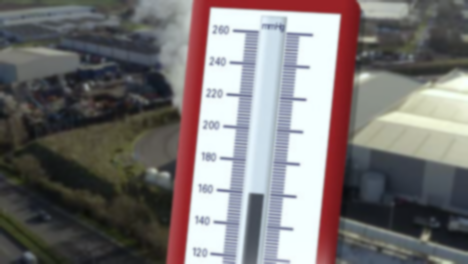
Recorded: 160 mmHg
